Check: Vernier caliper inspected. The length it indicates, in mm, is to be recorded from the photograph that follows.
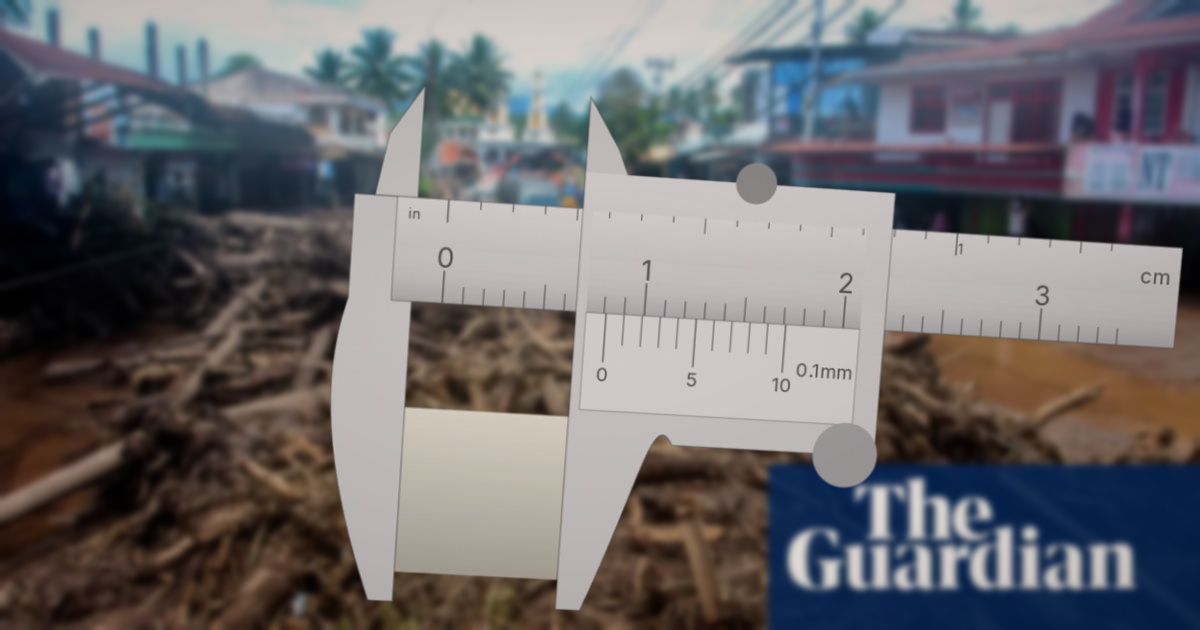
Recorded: 8.1 mm
